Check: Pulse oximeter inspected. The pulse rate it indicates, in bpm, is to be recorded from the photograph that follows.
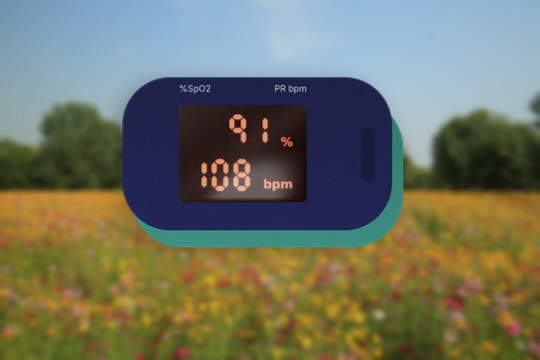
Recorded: 108 bpm
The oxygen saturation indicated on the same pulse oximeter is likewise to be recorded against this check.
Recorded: 91 %
